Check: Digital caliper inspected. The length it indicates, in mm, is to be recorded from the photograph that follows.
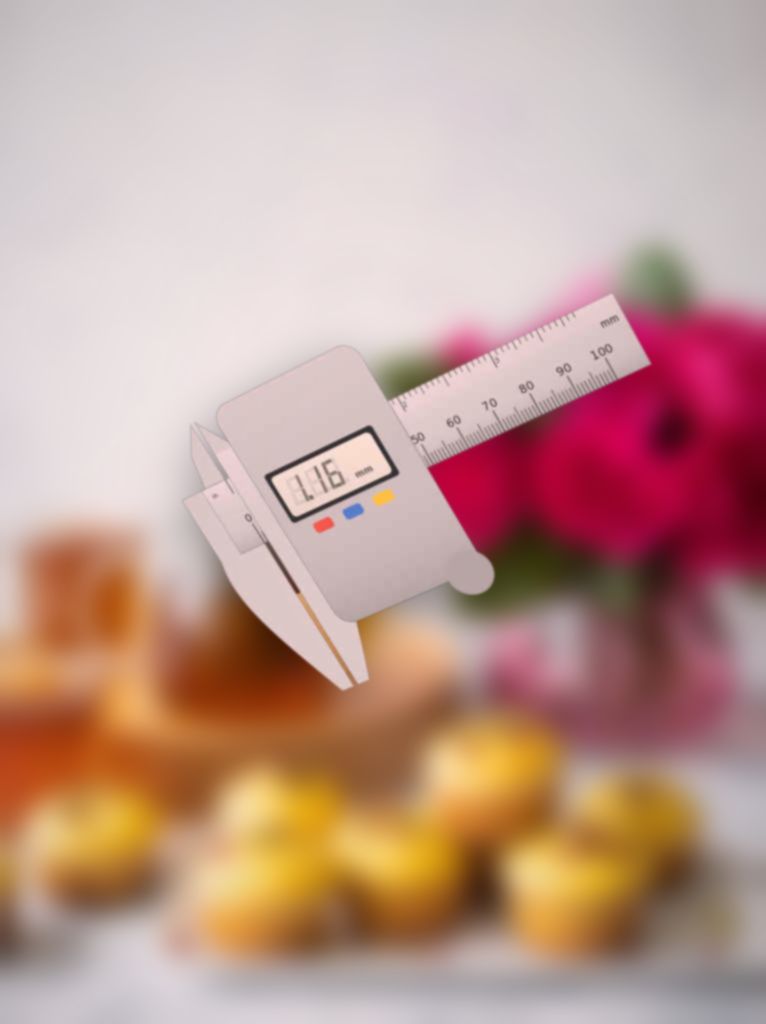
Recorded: 1.16 mm
